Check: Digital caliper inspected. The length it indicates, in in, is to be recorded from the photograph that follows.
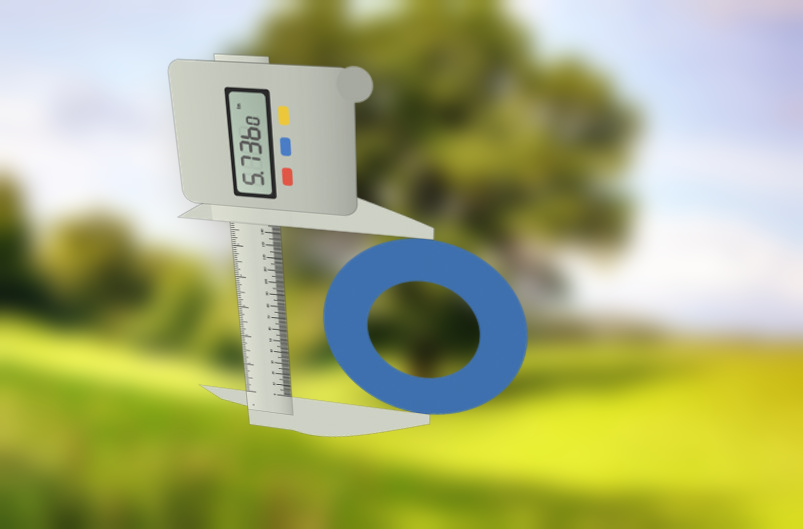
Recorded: 5.7360 in
